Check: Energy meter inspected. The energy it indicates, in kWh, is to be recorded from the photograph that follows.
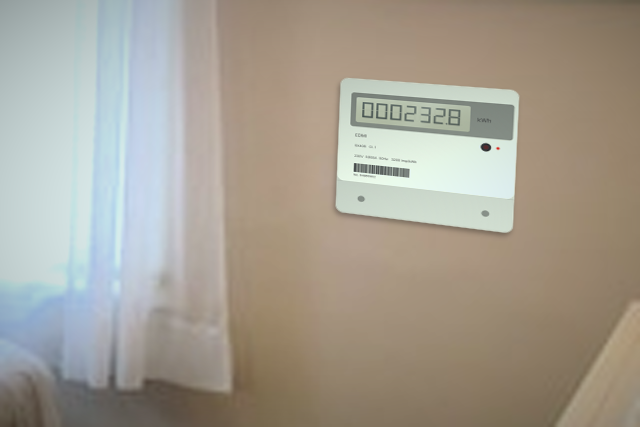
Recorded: 232.8 kWh
